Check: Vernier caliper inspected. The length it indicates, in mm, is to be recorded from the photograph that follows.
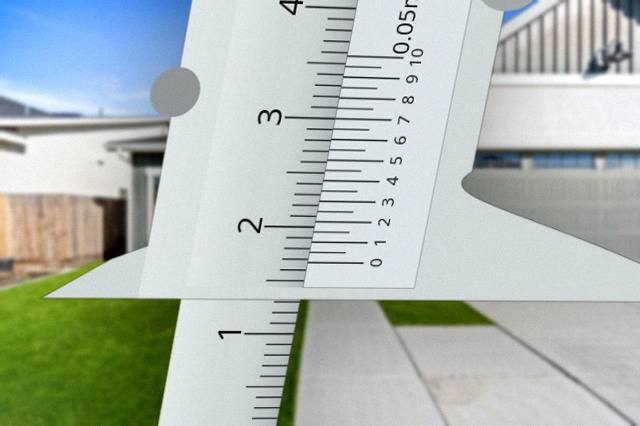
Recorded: 16.7 mm
